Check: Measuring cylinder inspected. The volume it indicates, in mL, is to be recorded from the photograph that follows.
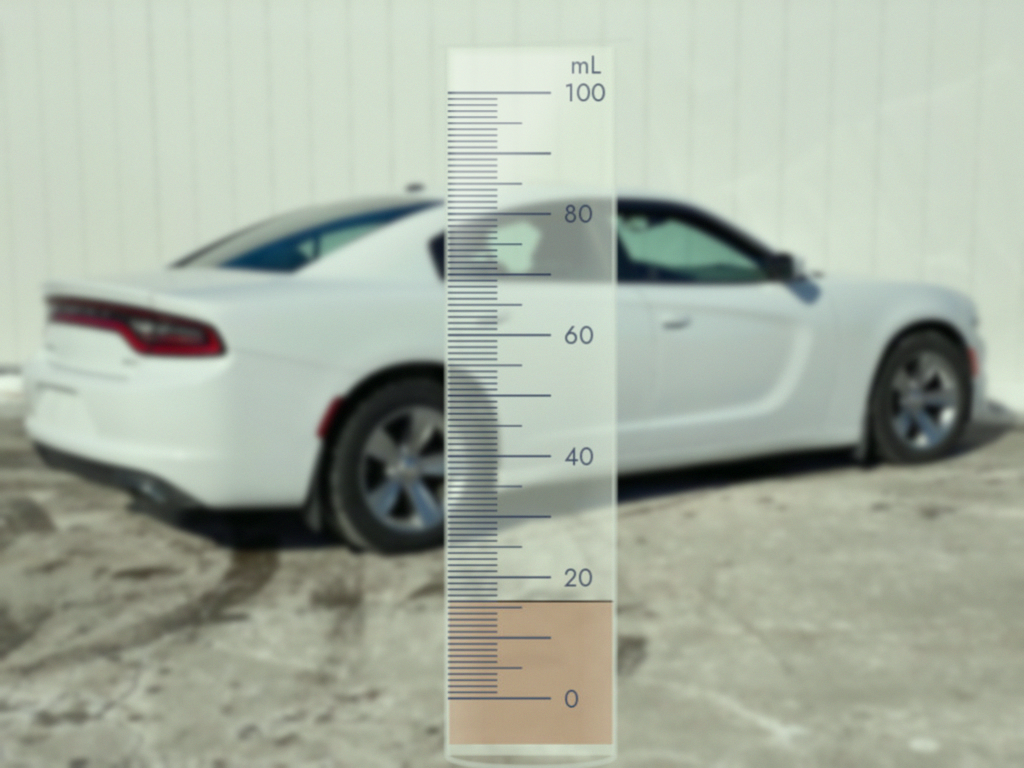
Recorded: 16 mL
